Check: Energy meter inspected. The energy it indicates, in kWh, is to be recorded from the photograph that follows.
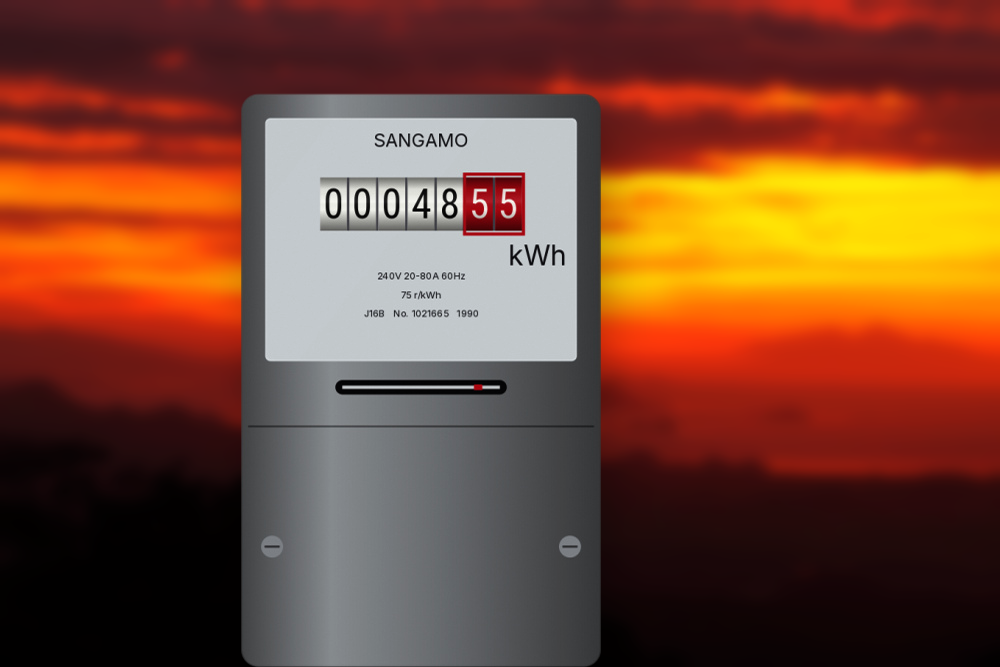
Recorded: 48.55 kWh
